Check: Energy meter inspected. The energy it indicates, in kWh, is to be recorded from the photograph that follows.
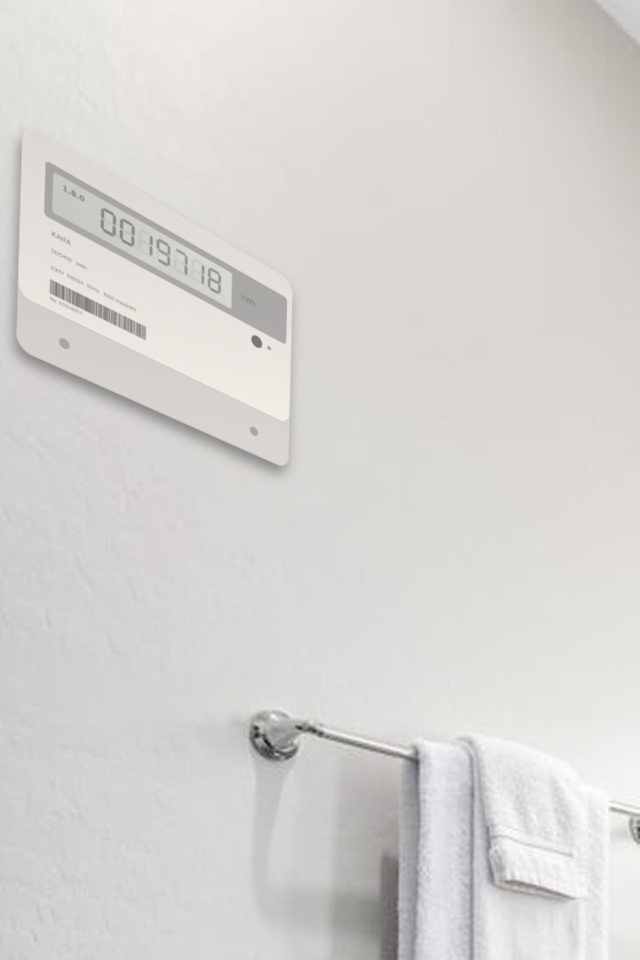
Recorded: 19718 kWh
